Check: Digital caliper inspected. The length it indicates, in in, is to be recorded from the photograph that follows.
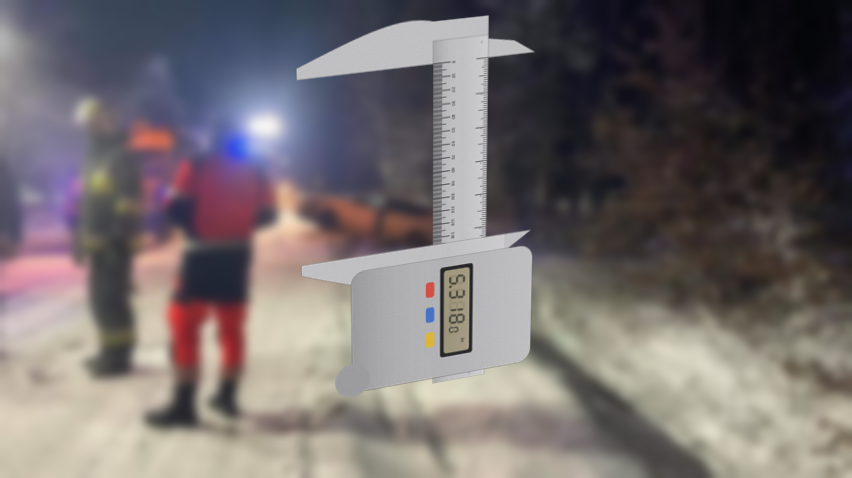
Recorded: 5.3180 in
